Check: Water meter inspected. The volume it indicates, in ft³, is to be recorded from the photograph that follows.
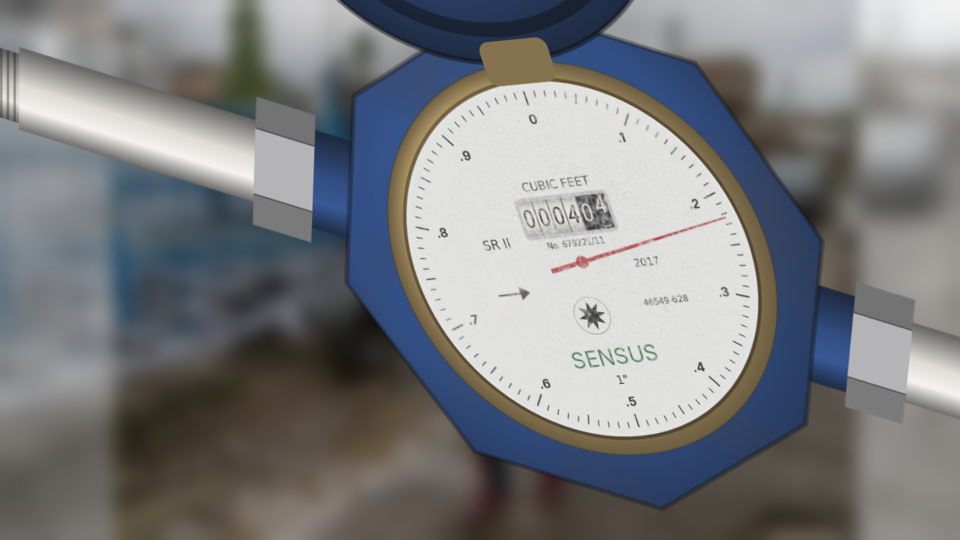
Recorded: 404.22 ft³
